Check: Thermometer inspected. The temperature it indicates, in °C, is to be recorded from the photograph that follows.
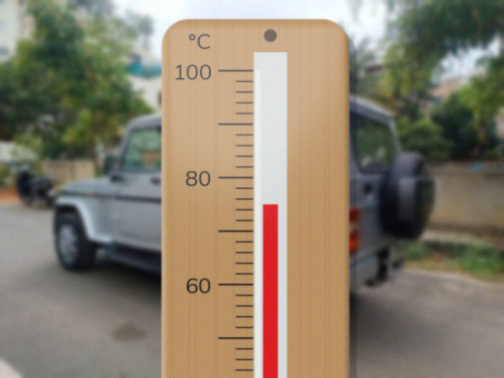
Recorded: 75 °C
